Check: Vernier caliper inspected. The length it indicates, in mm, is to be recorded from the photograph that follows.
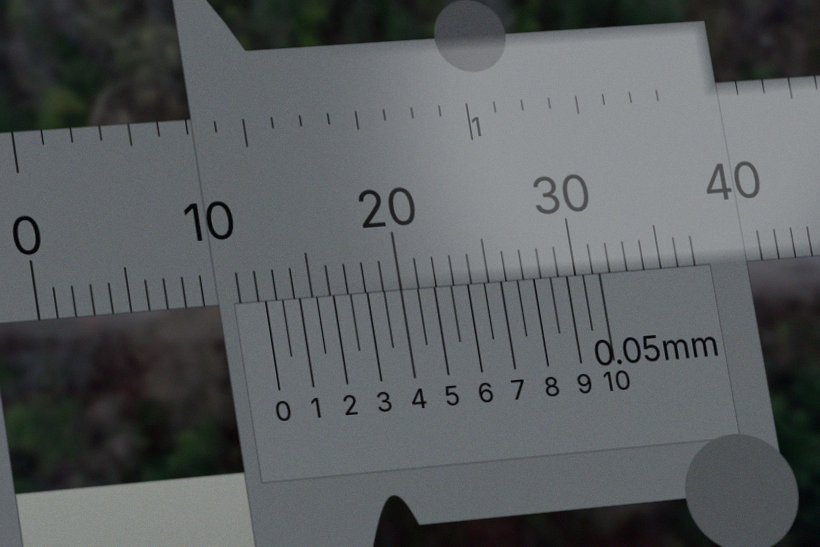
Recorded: 12.4 mm
